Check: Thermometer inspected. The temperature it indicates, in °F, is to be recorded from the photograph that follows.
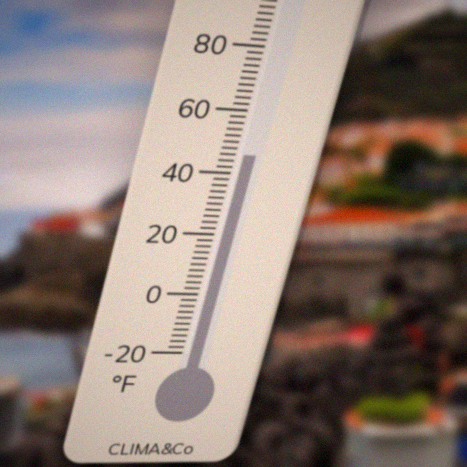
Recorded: 46 °F
